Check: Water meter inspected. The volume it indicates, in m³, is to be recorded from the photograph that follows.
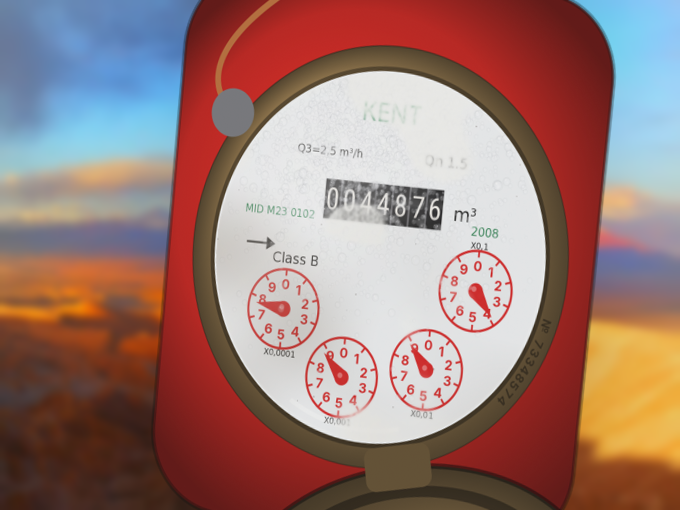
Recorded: 44876.3887 m³
